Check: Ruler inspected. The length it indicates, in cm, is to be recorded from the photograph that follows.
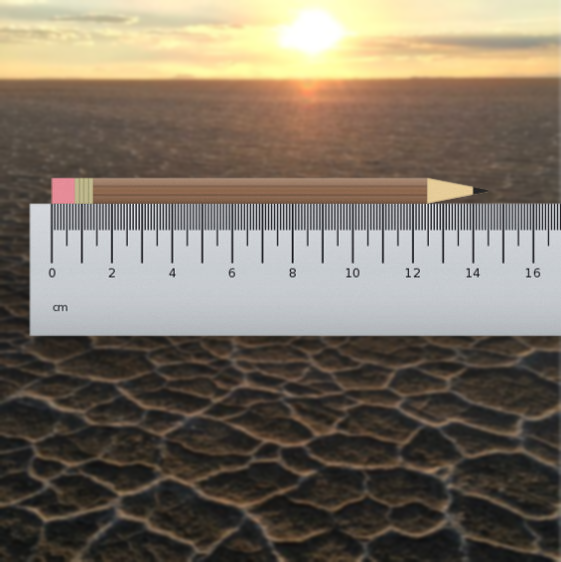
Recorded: 14.5 cm
